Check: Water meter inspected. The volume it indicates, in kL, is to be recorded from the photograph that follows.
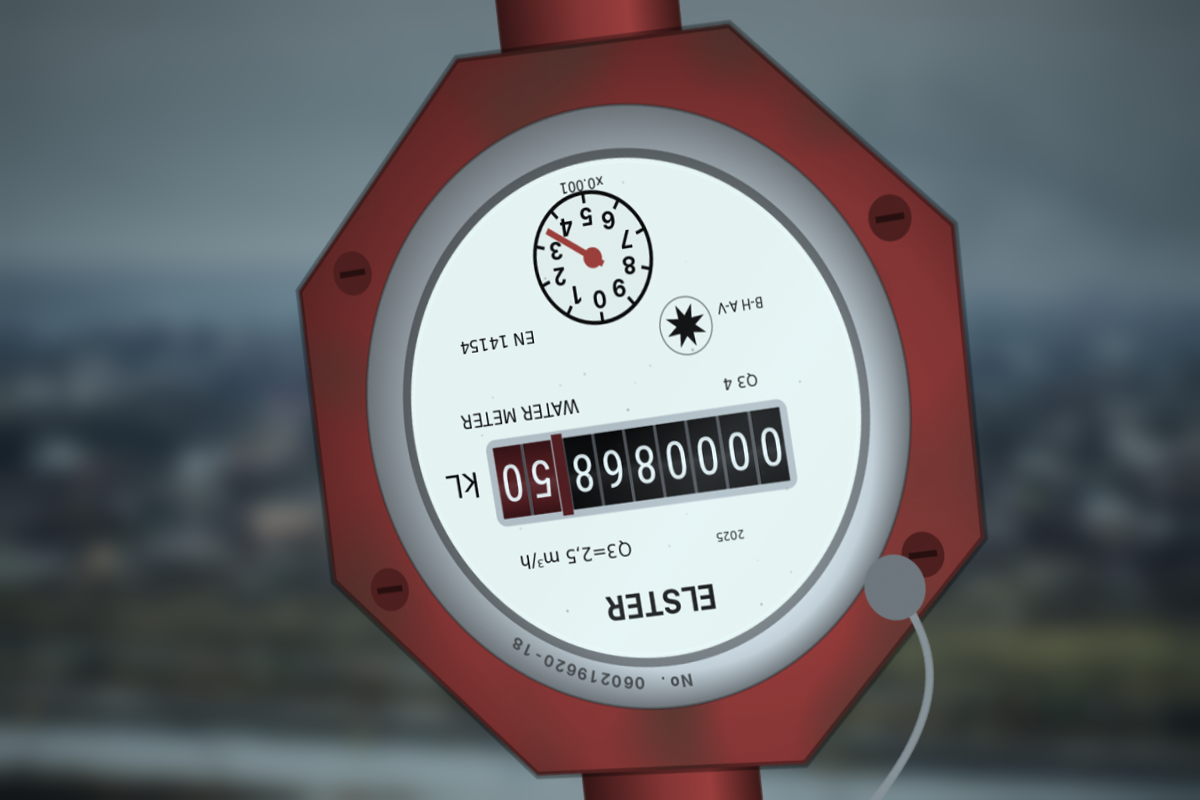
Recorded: 868.503 kL
